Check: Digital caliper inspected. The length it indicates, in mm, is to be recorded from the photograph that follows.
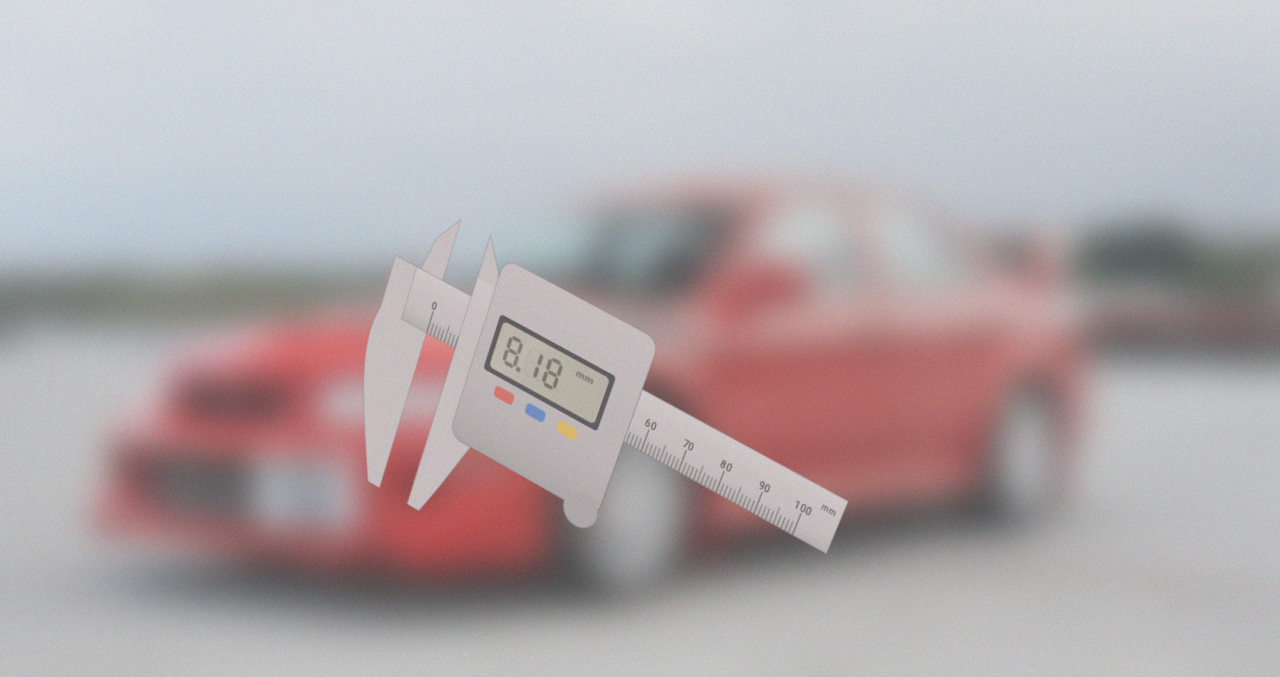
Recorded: 8.18 mm
